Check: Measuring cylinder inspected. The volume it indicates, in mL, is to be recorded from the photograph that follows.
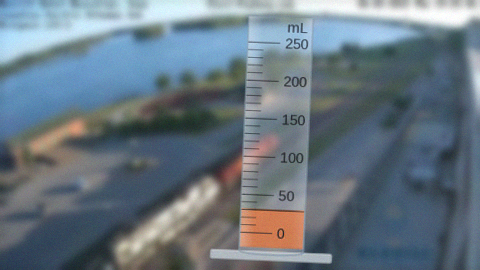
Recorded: 30 mL
